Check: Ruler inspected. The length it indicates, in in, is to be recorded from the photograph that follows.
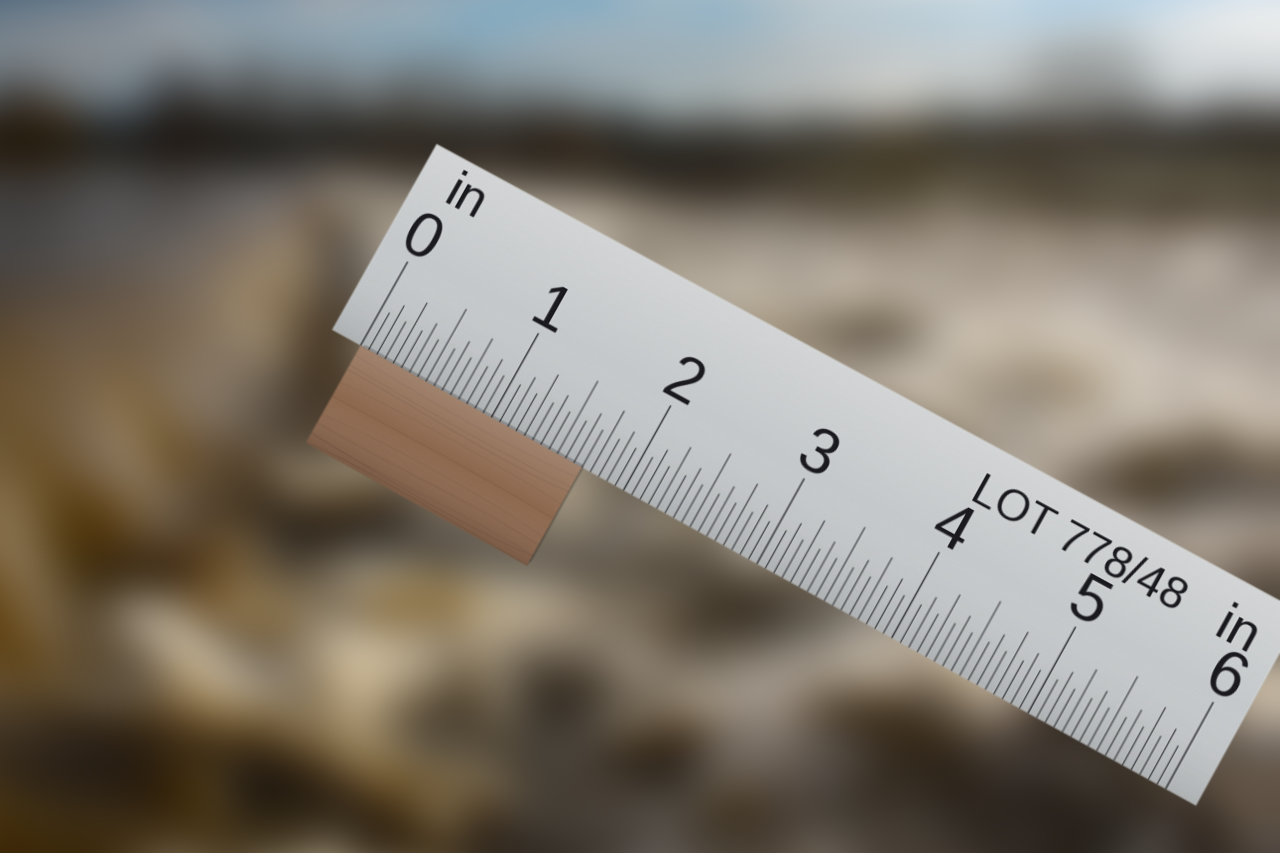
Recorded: 1.6875 in
